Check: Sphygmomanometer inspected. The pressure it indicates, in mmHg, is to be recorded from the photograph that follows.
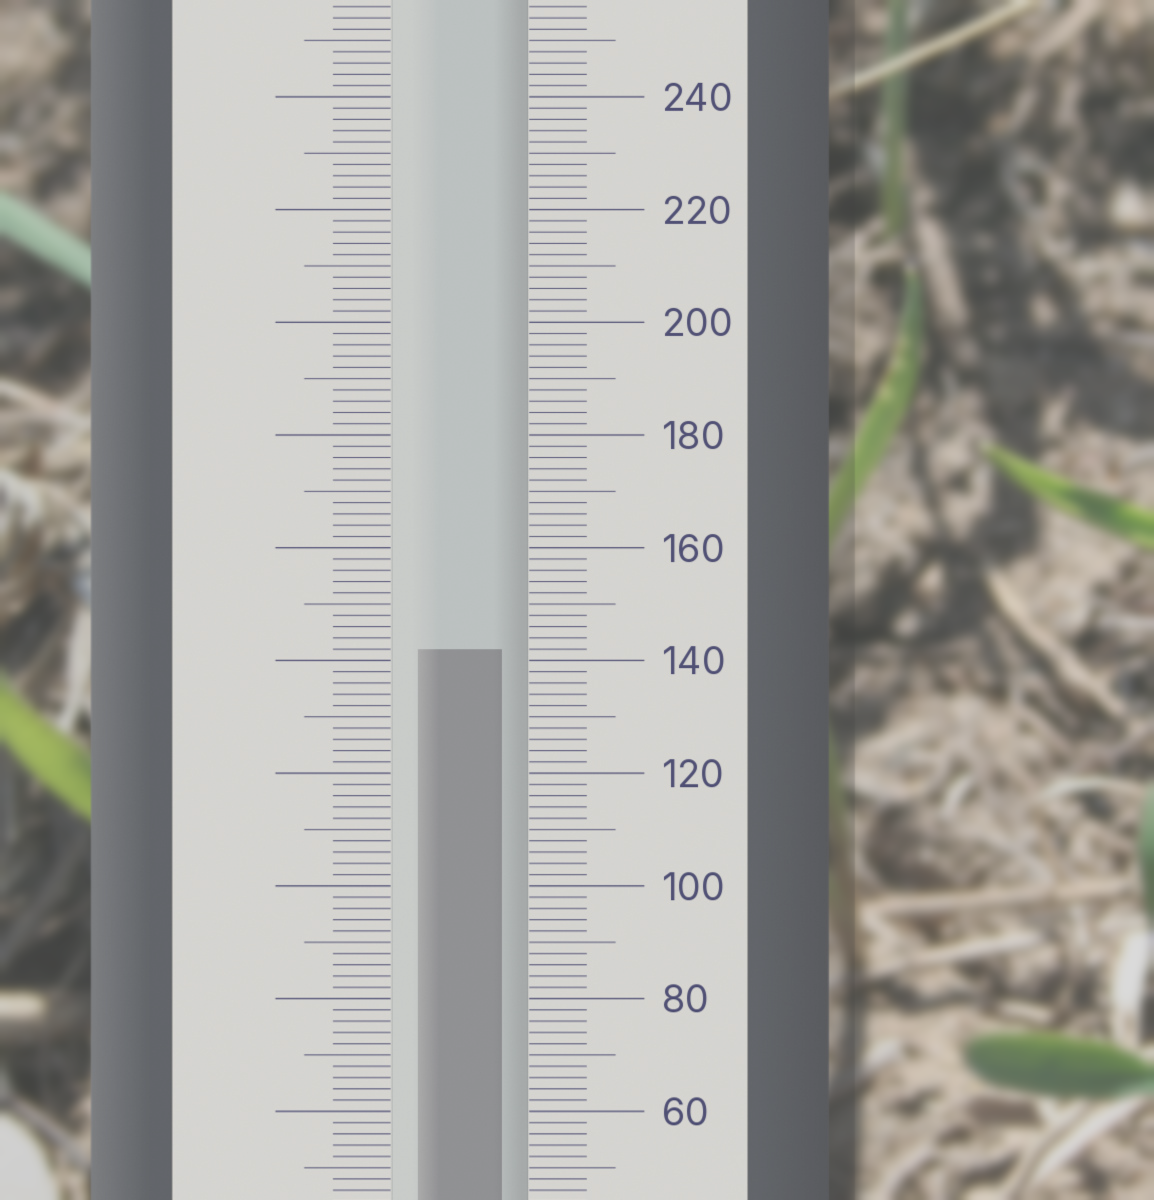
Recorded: 142 mmHg
